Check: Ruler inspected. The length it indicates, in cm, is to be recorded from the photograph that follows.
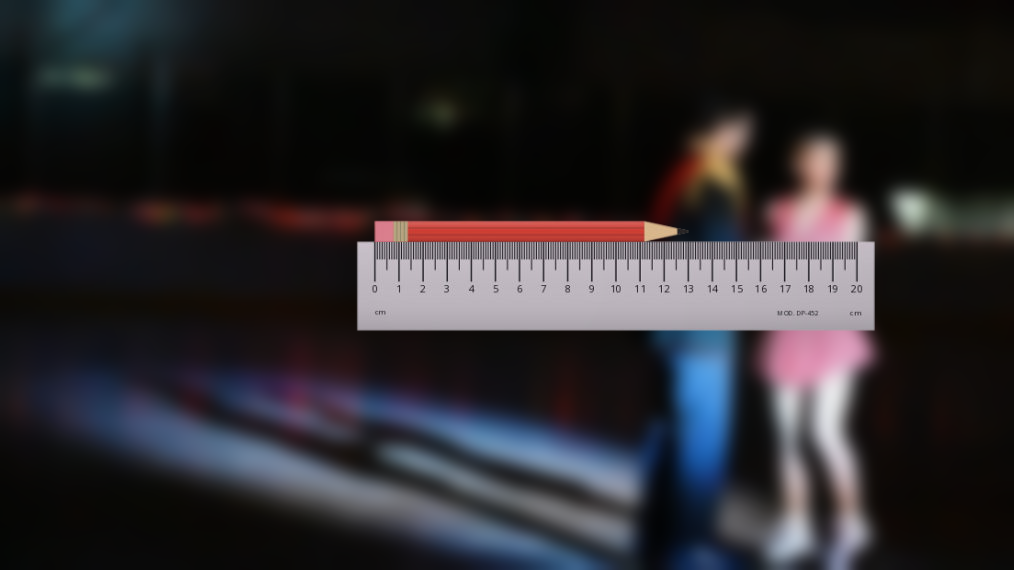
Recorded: 13 cm
